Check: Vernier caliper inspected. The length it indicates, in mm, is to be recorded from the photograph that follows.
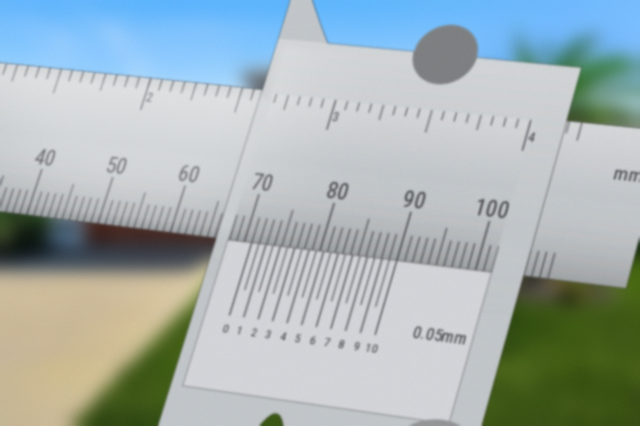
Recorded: 71.0 mm
